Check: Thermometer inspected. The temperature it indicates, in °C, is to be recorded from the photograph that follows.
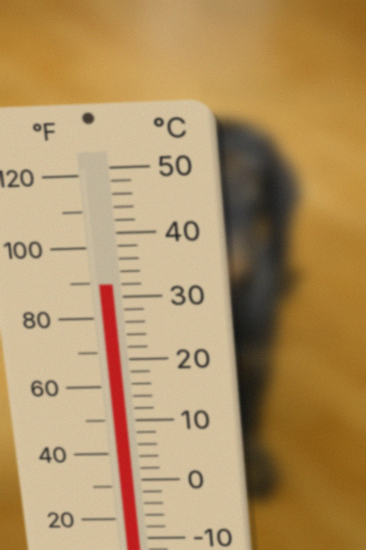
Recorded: 32 °C
